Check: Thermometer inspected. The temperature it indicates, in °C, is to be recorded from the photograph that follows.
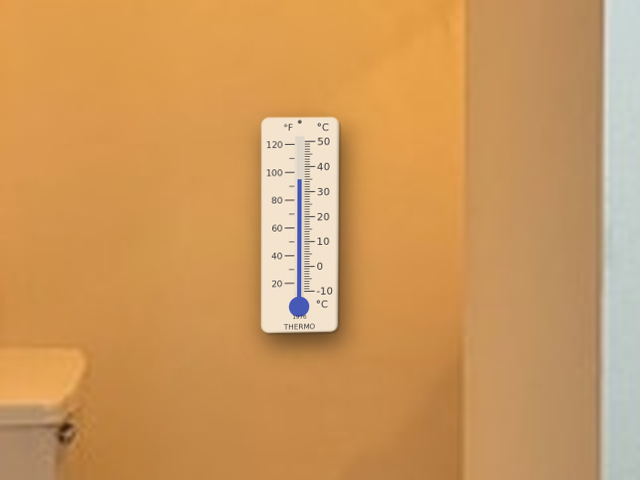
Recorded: 35 °C
